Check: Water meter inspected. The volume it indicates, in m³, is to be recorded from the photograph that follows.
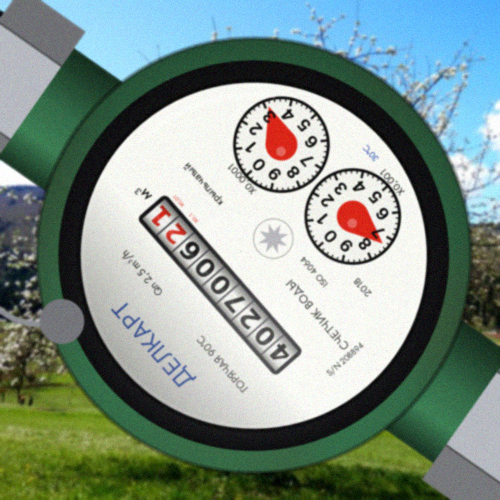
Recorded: 4027006.2173 m³
